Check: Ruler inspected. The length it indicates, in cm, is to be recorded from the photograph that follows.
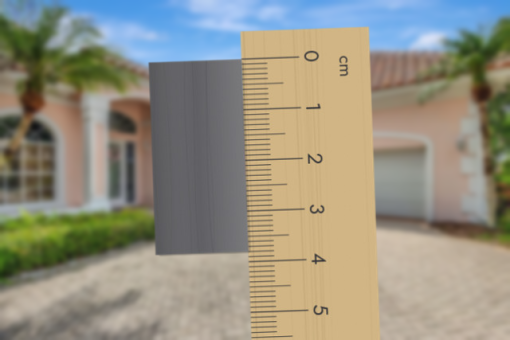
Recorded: 3.8 cm
